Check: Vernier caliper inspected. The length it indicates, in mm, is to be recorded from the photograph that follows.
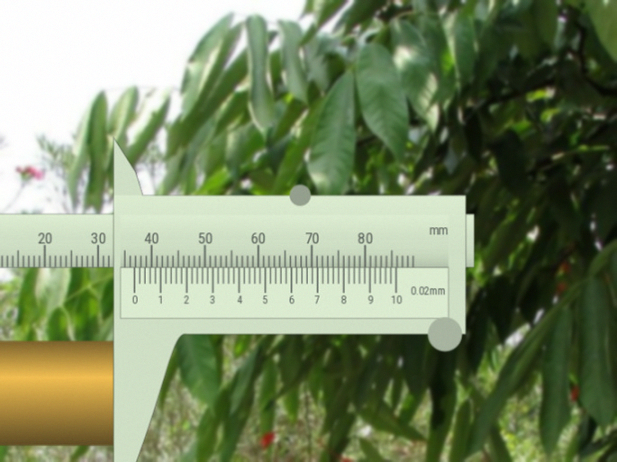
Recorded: 36.8 mm
